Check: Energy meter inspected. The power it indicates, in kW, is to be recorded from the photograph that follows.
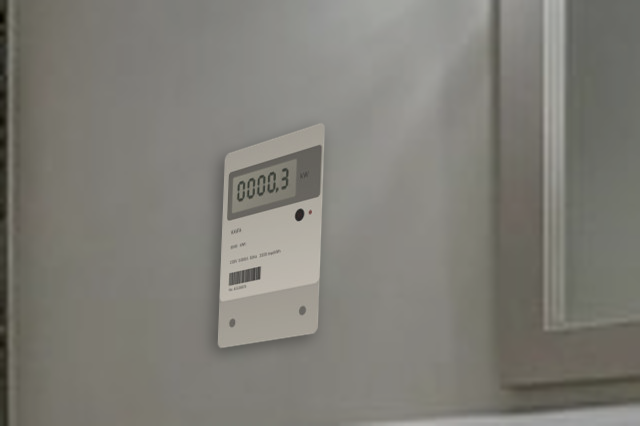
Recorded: 0.3 kW
